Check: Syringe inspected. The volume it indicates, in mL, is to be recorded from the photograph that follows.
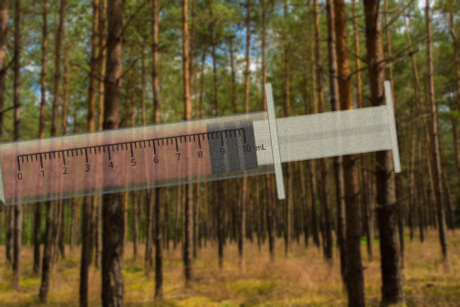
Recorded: 8.4 mL
